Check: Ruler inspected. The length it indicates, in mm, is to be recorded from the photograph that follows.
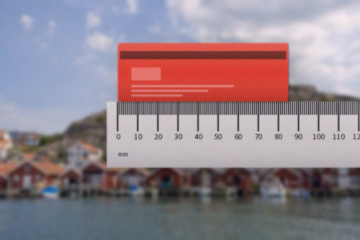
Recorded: 85 mm
